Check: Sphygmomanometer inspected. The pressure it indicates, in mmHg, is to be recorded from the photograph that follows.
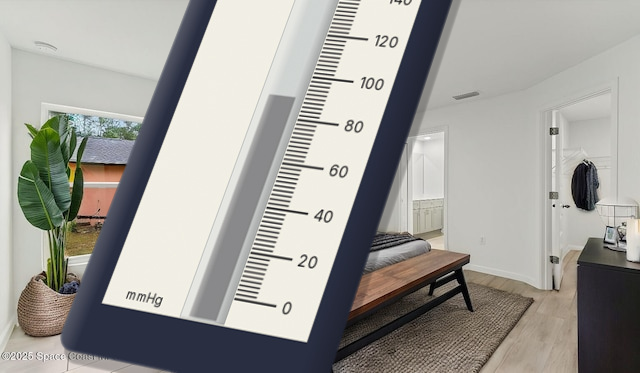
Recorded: 90 mmHg
